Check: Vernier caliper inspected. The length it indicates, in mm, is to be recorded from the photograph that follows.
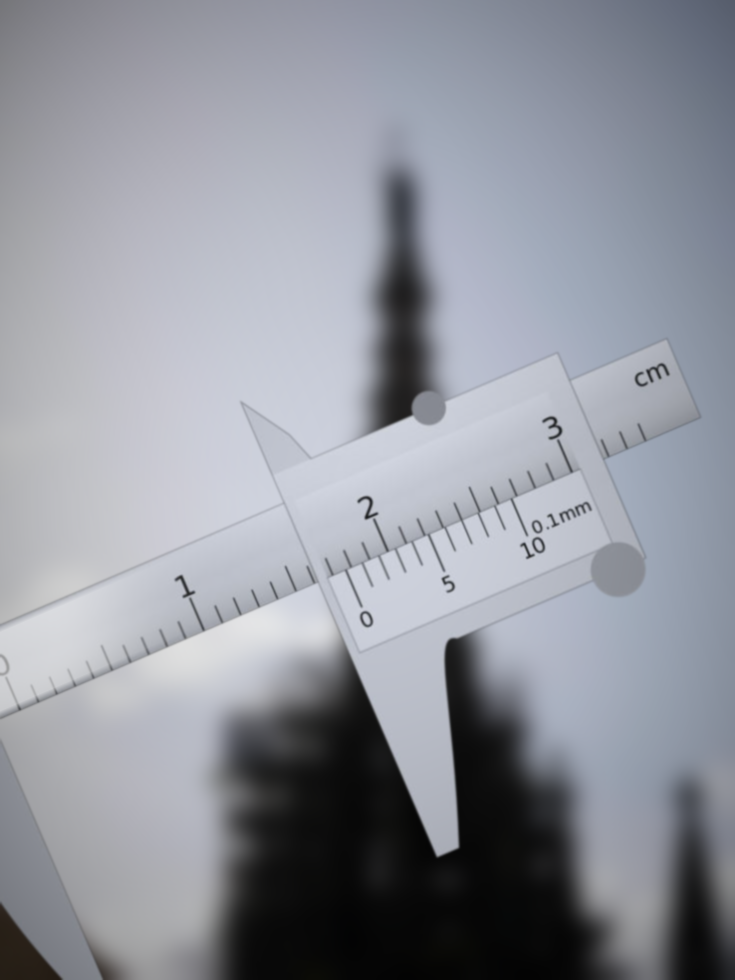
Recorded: 17.7 mm
